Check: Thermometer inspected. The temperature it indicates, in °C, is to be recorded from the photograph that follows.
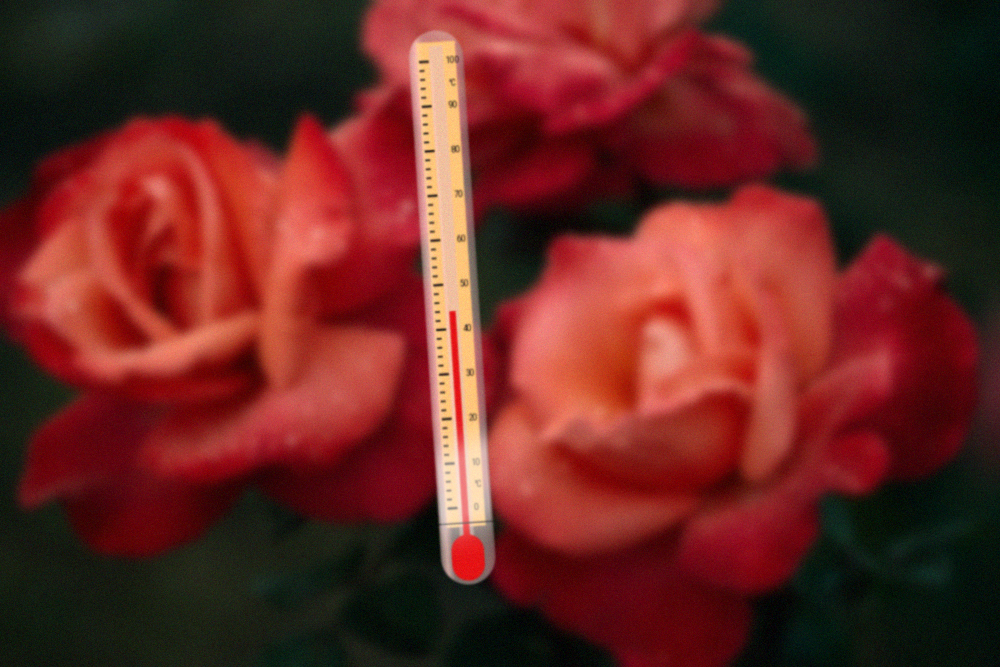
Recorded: 44 °C
